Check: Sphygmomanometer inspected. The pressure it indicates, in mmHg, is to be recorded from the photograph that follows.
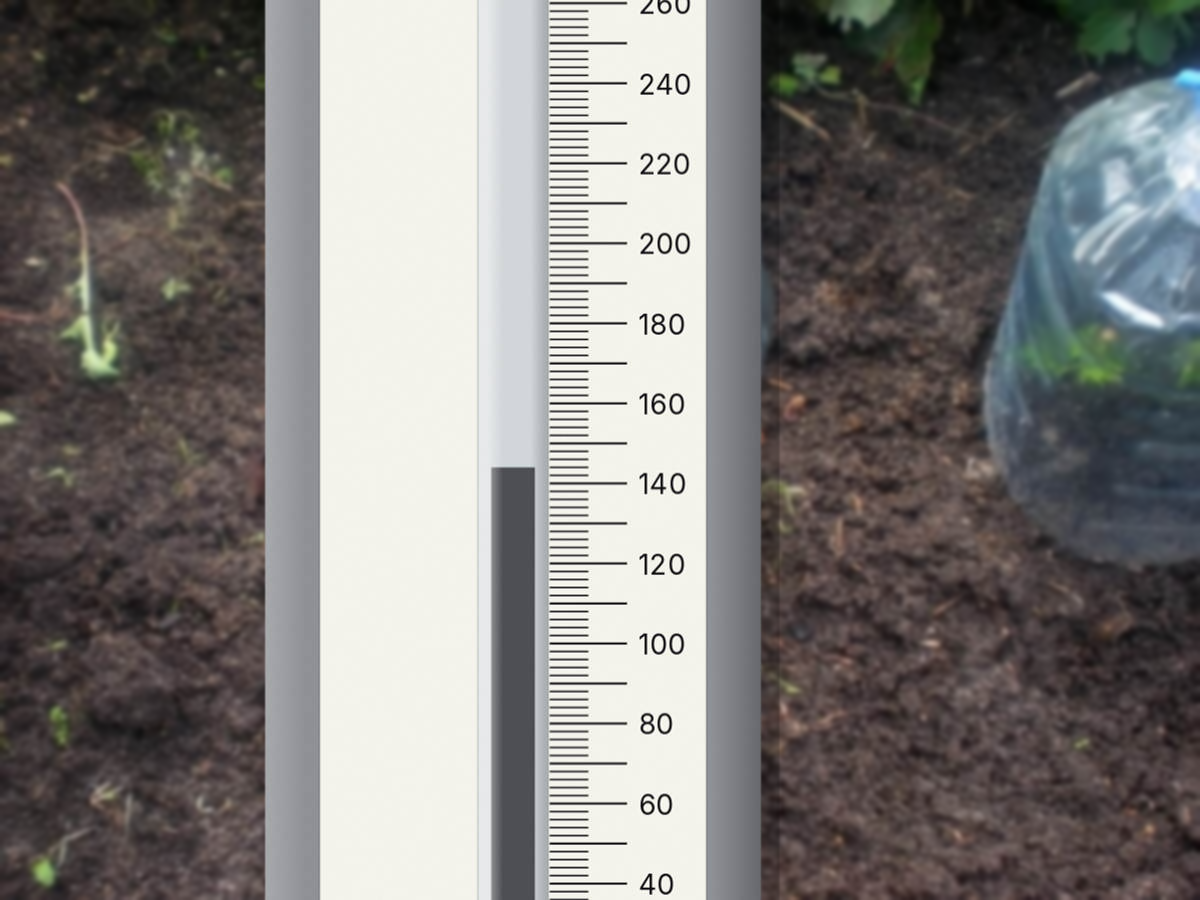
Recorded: 144 mmHg
